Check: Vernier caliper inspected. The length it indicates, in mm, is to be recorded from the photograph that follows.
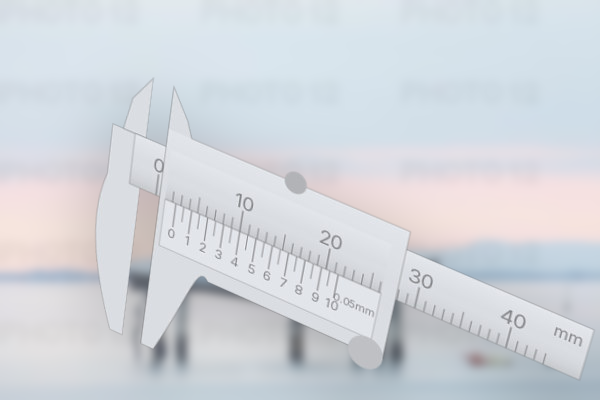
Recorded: 2.4 mm
